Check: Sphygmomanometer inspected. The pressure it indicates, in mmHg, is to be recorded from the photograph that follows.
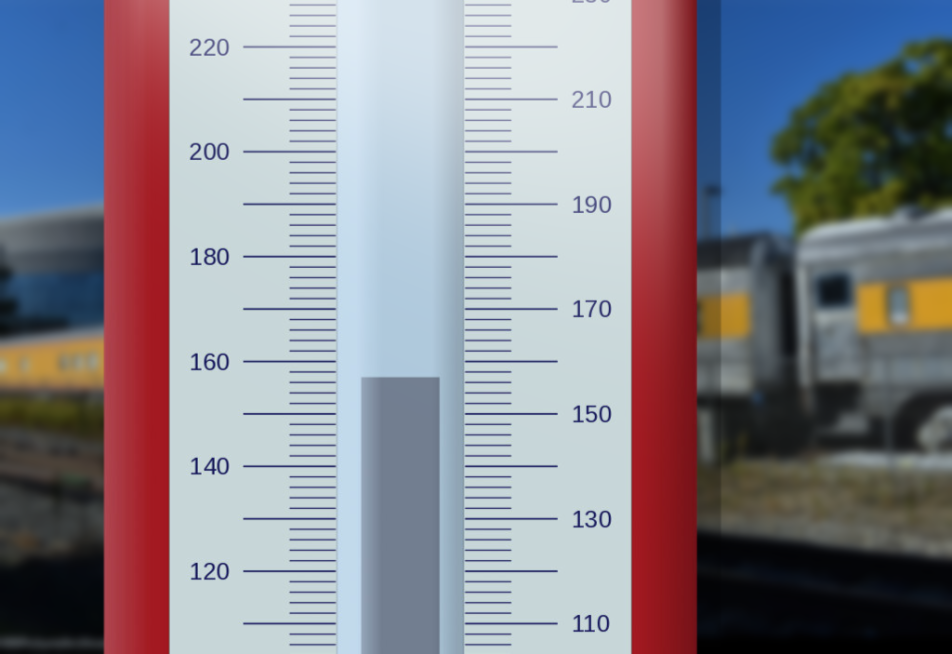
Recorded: 157 mmHg
